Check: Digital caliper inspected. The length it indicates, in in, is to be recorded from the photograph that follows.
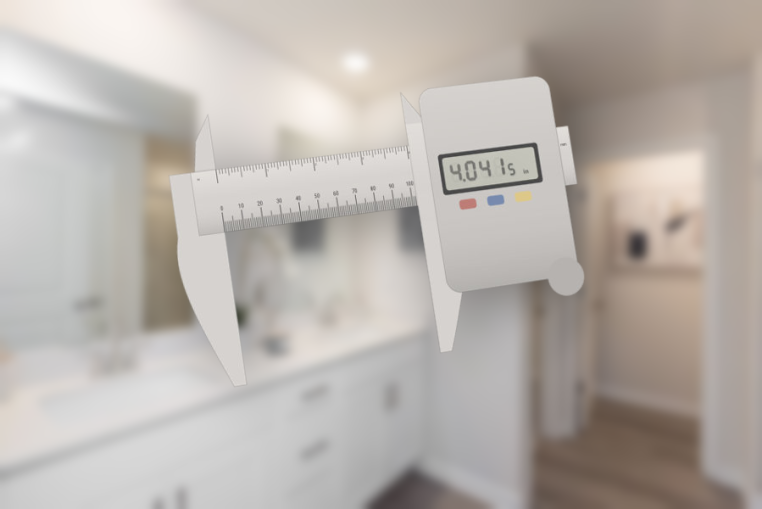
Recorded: 4.0415 in
